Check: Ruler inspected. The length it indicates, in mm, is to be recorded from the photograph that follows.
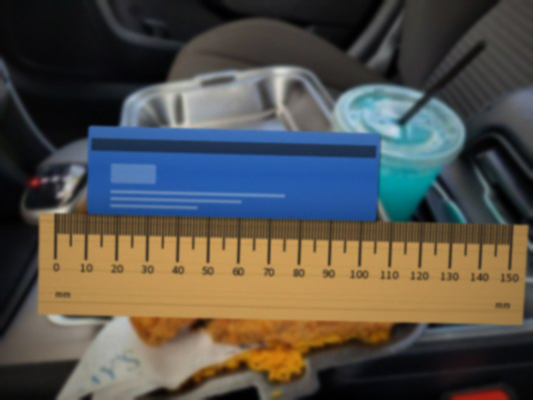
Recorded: 95 mm
